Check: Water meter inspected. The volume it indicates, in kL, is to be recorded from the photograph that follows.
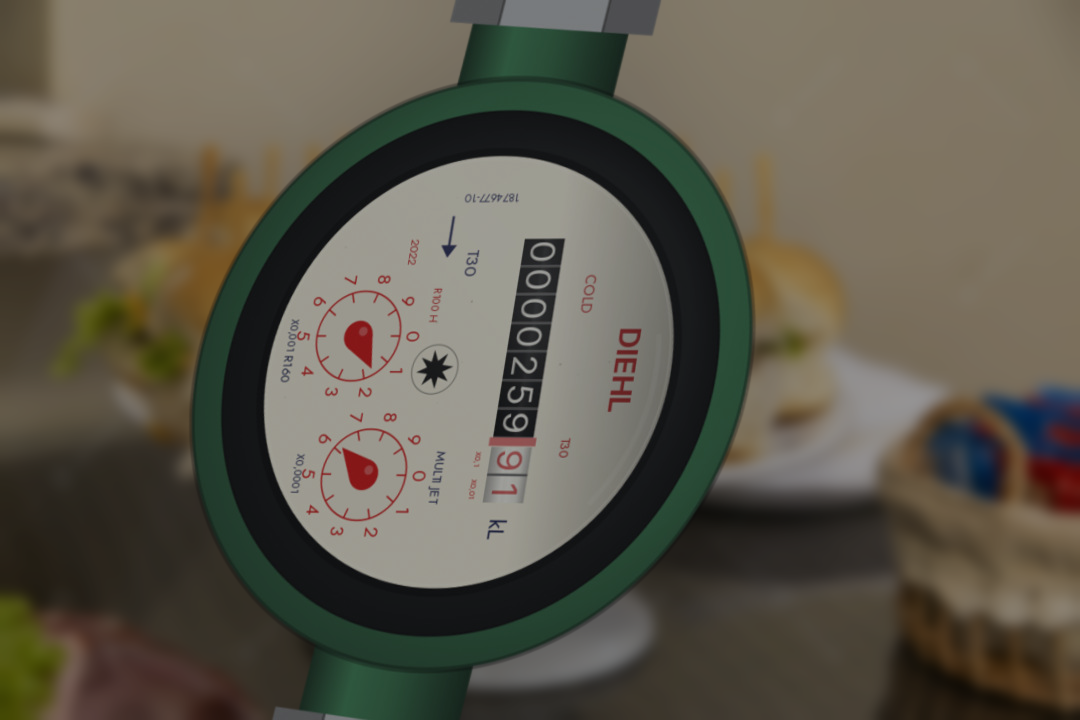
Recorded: 259.9116 kL
